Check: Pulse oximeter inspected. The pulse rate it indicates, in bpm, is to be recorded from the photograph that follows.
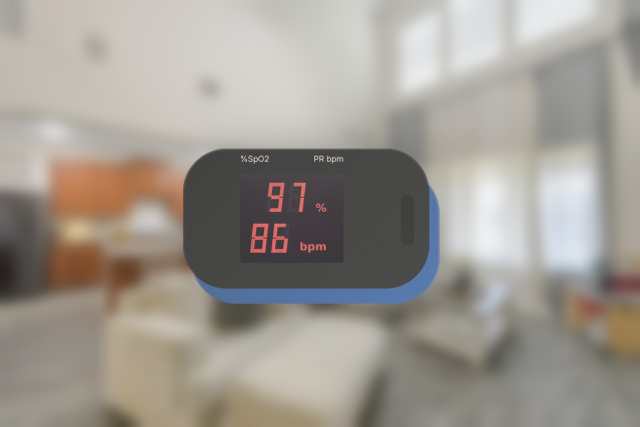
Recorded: 86 bpm
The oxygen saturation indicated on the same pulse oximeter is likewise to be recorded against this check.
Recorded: 97 %
